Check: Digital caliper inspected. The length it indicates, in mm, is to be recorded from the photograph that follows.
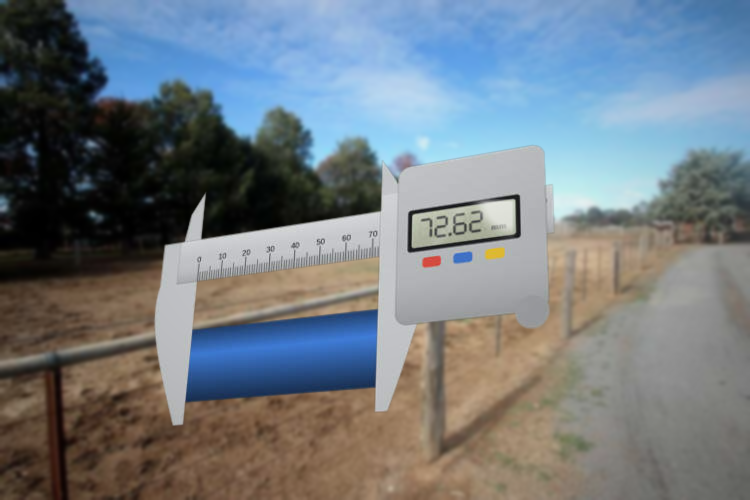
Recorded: 72.62 mm
